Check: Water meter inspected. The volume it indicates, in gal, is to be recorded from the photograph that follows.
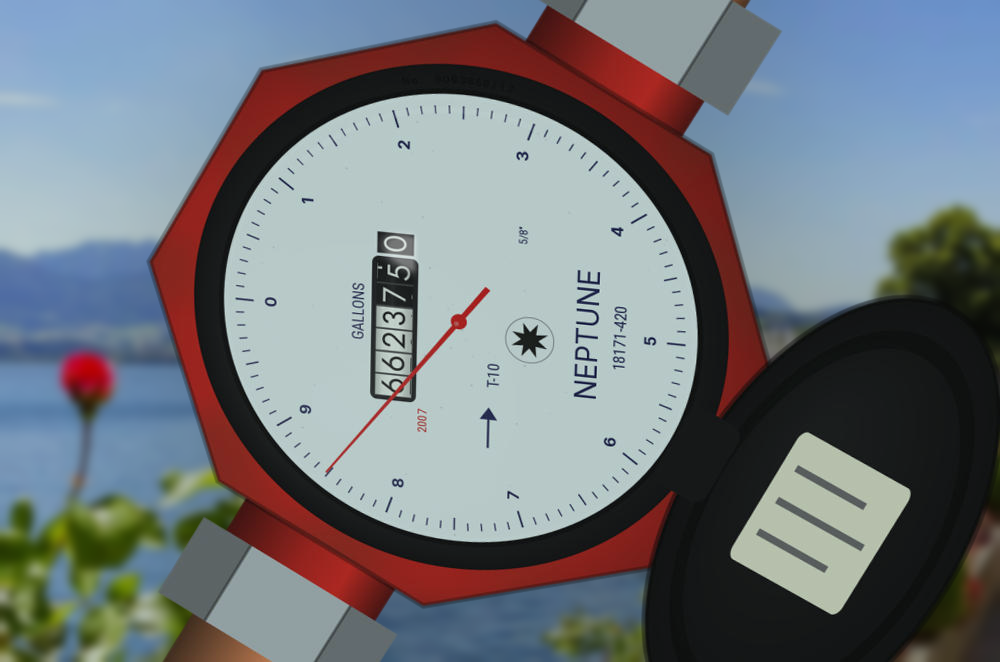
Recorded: 6623748.5 gal
